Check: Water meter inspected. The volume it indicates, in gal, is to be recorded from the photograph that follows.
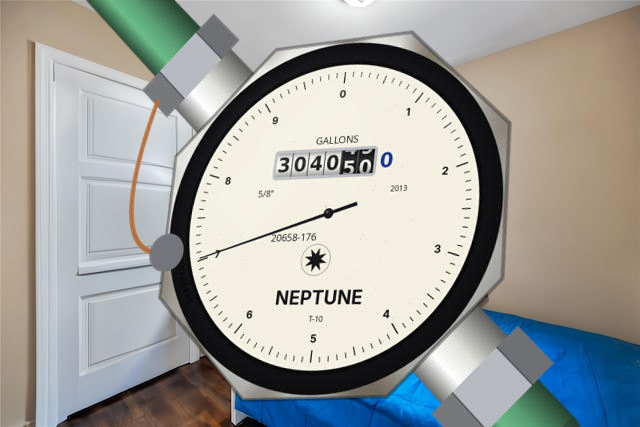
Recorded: 3040497.0 gal
